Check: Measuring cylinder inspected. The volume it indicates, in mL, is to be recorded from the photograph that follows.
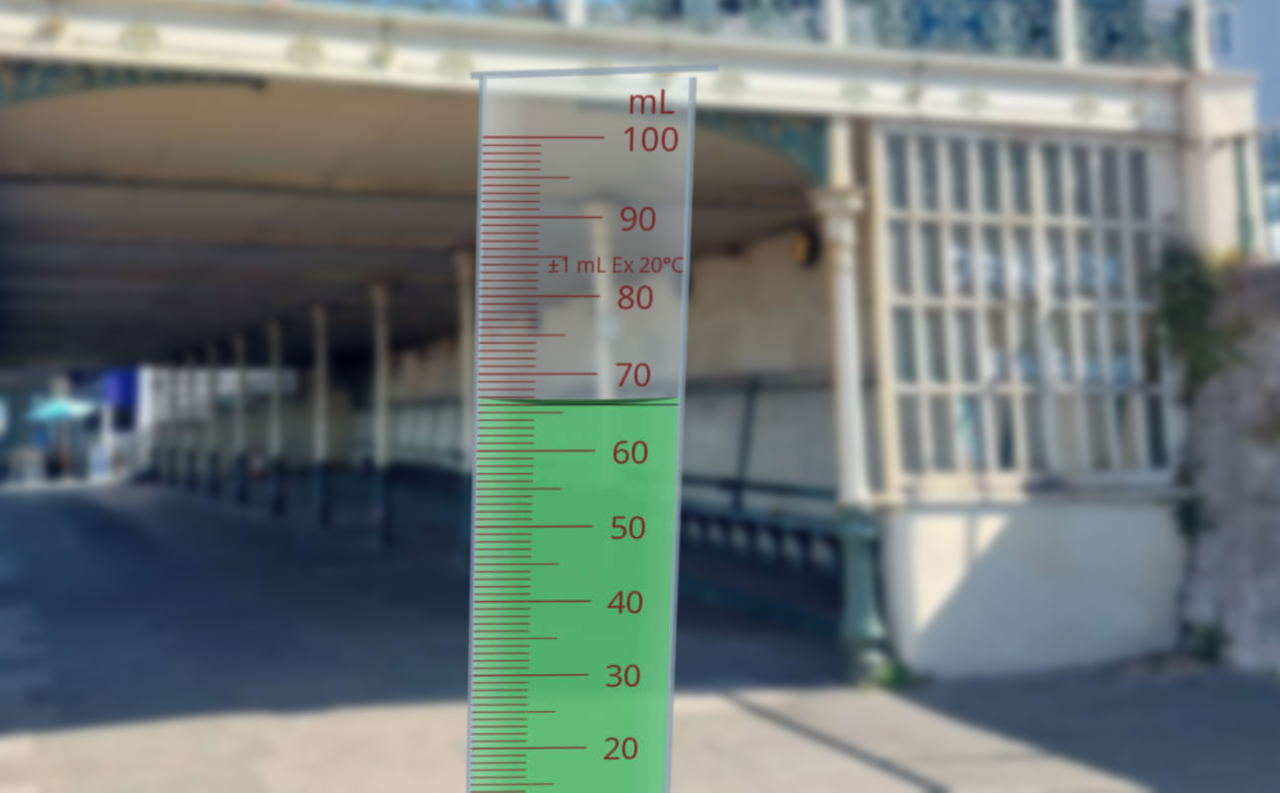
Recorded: 66 mL
